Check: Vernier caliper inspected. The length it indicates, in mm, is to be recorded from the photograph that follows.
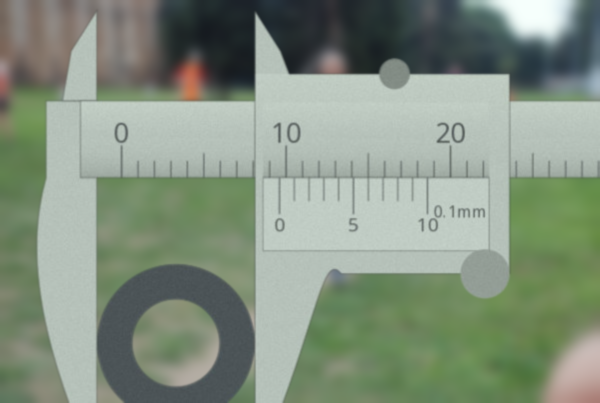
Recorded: 9.6 mm
